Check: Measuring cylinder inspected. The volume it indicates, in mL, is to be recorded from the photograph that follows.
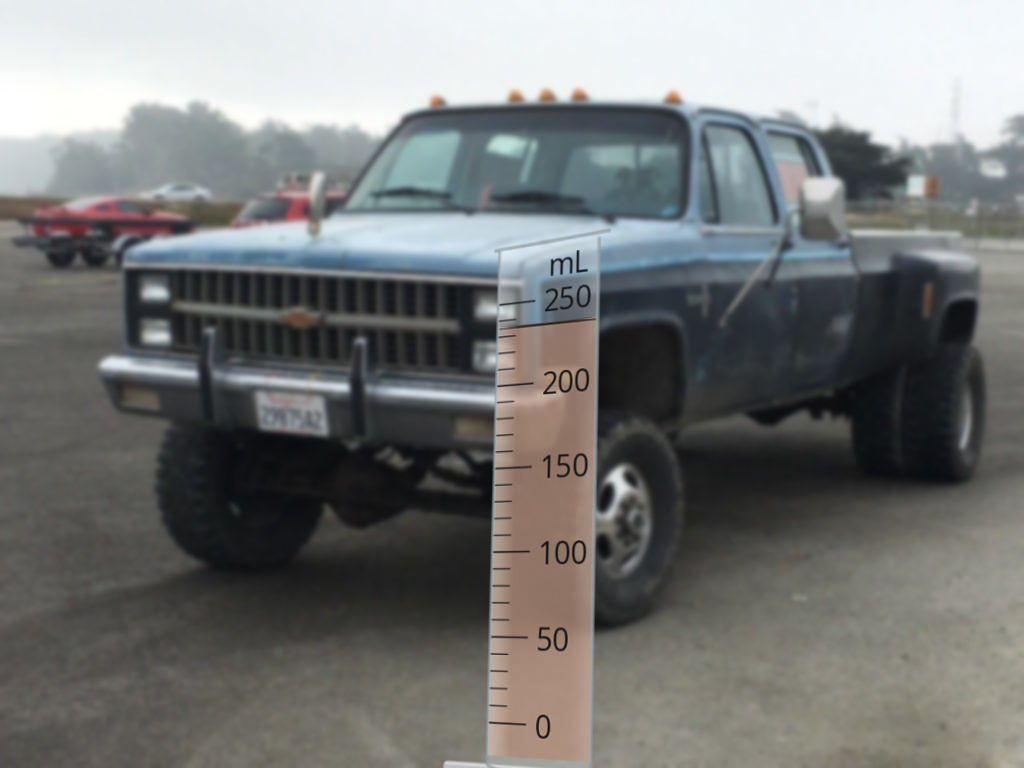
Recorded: 235 mL
